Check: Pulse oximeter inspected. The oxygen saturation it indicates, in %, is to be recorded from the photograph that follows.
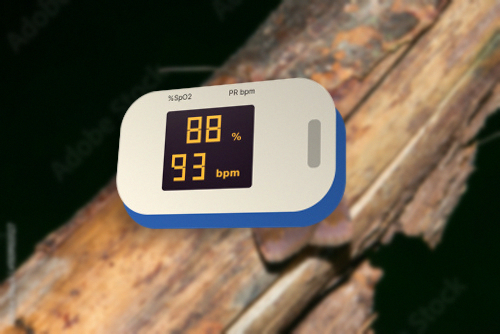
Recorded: 88 %
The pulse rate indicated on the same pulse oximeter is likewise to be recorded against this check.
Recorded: 93 bpm
